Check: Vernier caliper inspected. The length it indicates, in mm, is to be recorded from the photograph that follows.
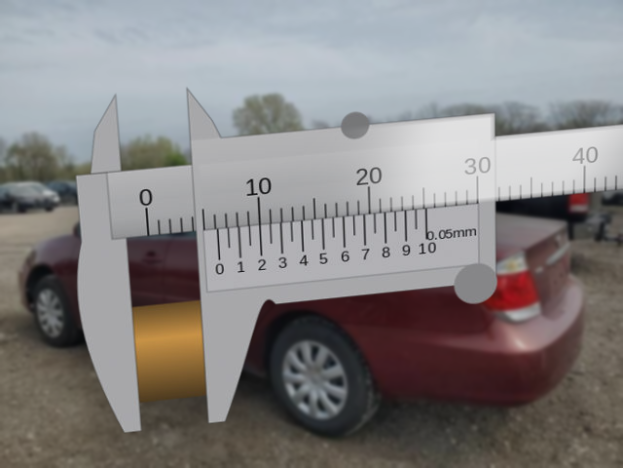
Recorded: 6.2 mm
